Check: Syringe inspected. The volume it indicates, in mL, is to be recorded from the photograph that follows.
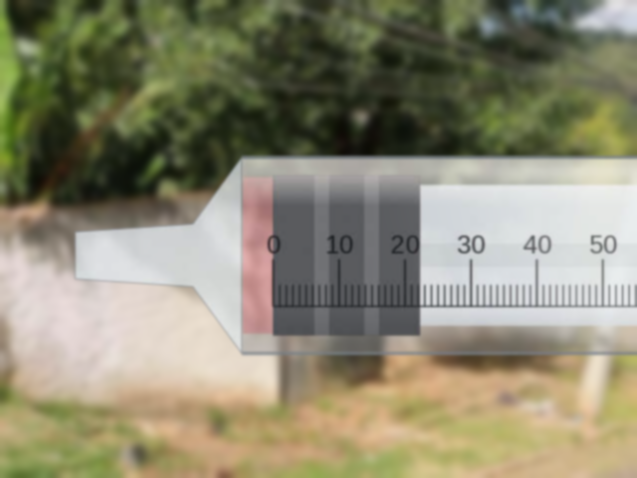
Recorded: 0 mL
